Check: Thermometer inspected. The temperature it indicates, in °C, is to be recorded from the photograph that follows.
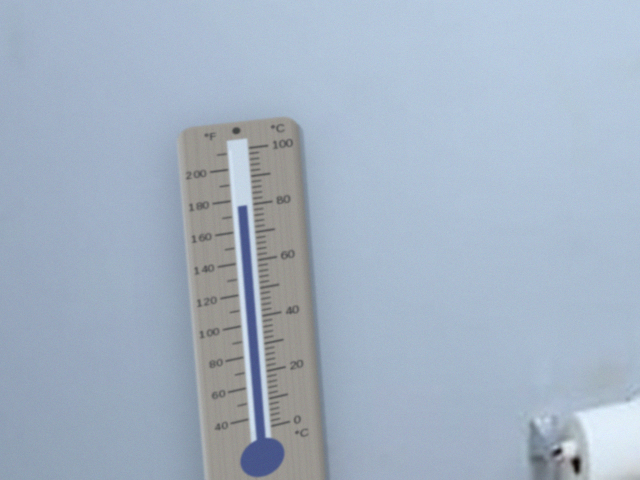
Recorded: 80 °C
